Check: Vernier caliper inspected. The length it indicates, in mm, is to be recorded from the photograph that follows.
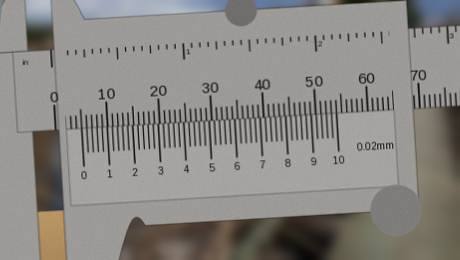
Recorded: 5.0 mm
